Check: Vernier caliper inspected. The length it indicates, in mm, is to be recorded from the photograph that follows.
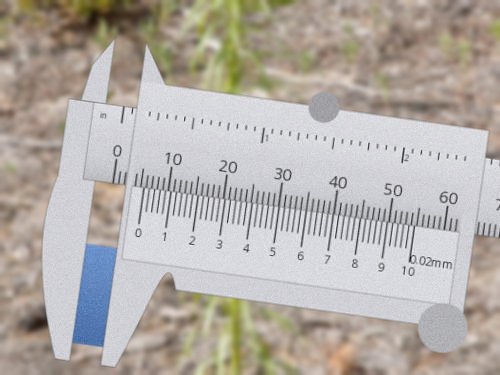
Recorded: 5.6 mm
